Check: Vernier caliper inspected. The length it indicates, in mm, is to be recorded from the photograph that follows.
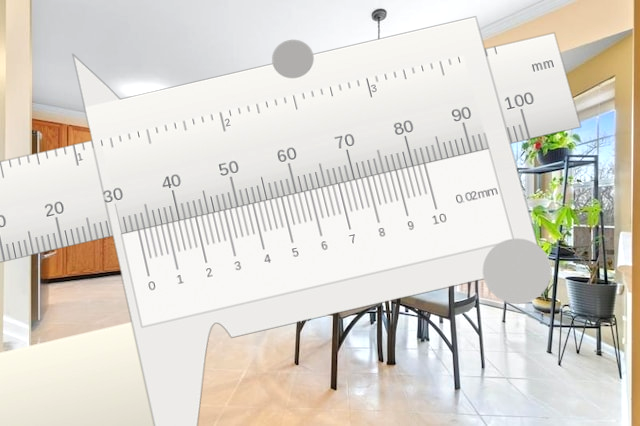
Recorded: 33.0 mm
